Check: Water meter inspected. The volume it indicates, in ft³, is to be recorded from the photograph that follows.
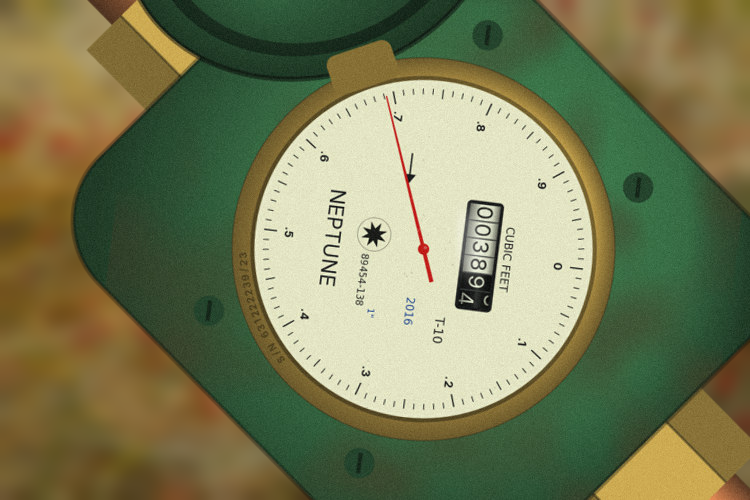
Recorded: 3893.69 ft³
